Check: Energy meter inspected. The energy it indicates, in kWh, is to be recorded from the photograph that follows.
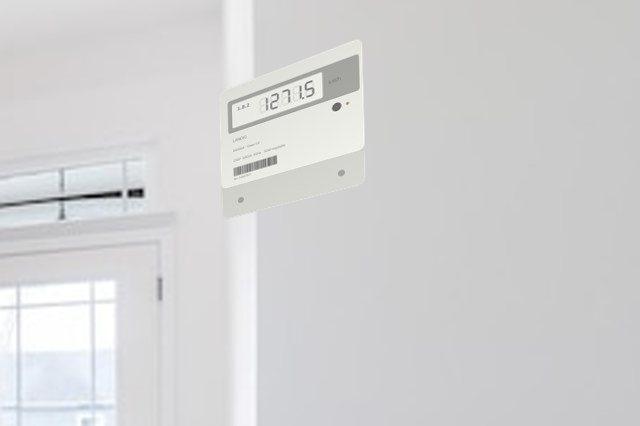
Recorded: 1271.5 kWh
